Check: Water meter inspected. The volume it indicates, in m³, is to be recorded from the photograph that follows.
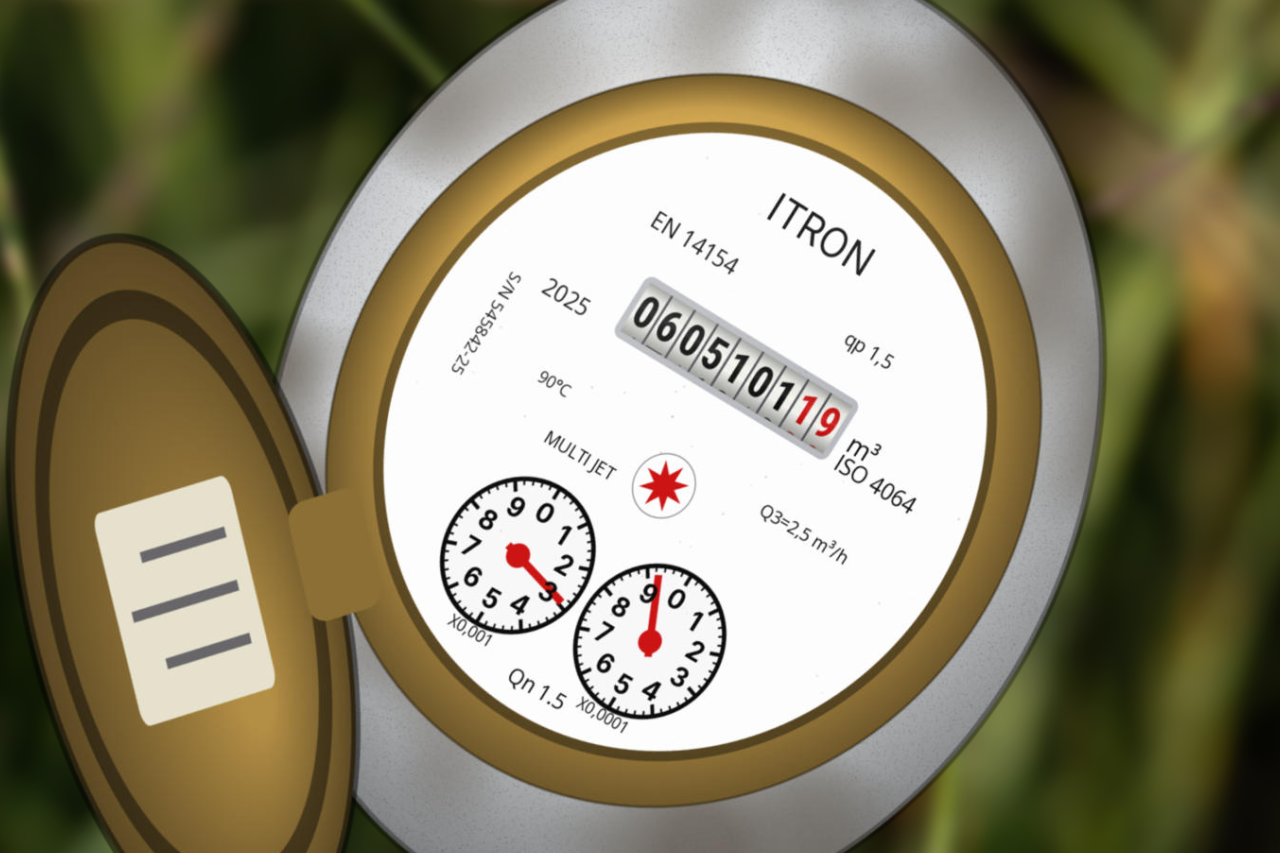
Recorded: 605101.1929 m³
